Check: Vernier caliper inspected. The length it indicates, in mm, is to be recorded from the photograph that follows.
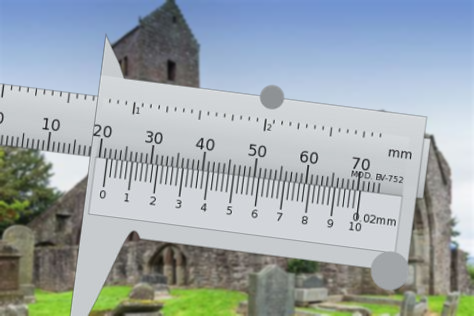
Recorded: 21.5 mm
